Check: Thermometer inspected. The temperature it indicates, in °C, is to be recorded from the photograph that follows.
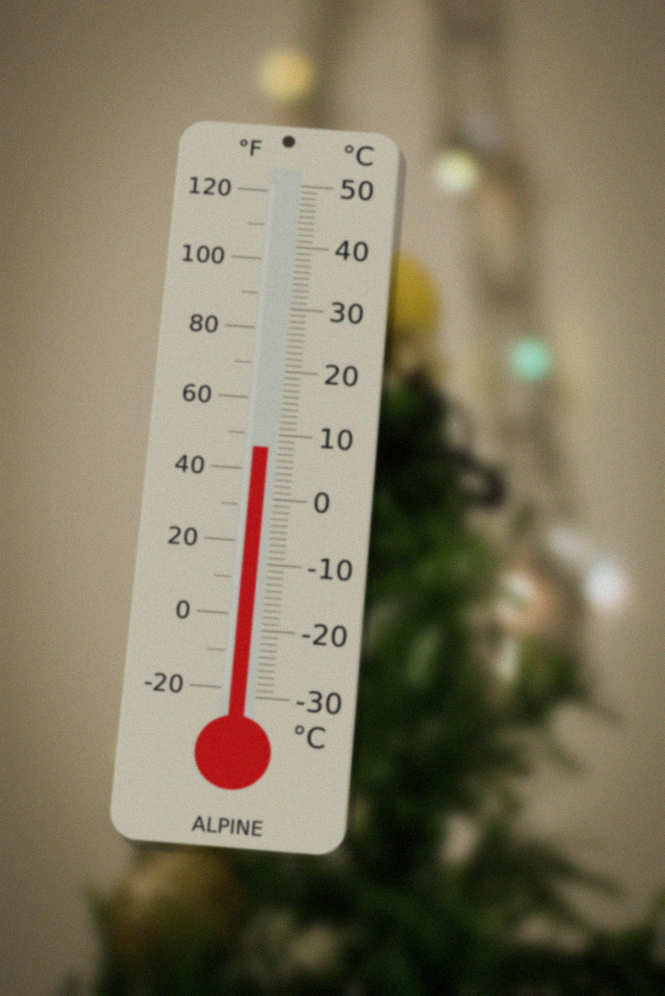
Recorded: 8 °C
